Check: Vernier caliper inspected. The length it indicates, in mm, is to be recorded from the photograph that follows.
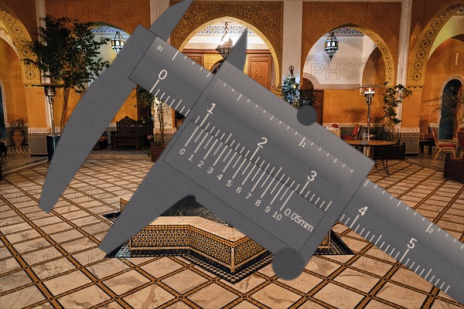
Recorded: 9.8 mm
